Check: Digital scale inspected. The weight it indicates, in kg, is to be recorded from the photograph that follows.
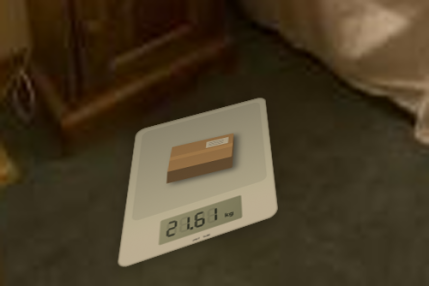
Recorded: 21.61 kg
